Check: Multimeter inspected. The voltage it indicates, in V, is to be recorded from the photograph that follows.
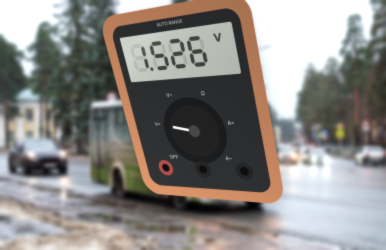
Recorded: 1.526 V
